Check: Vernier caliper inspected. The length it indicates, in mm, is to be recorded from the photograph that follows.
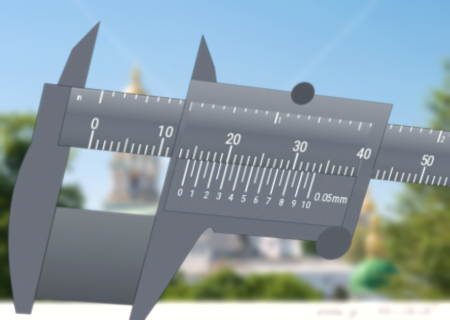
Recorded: 14.4 mm
